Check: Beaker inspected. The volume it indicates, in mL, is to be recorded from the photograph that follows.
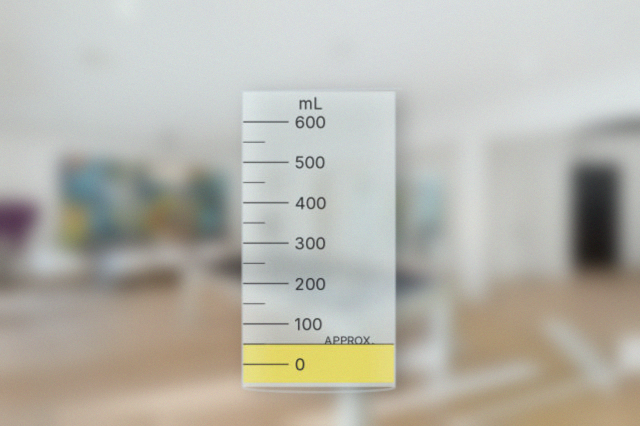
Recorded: 50 mL
